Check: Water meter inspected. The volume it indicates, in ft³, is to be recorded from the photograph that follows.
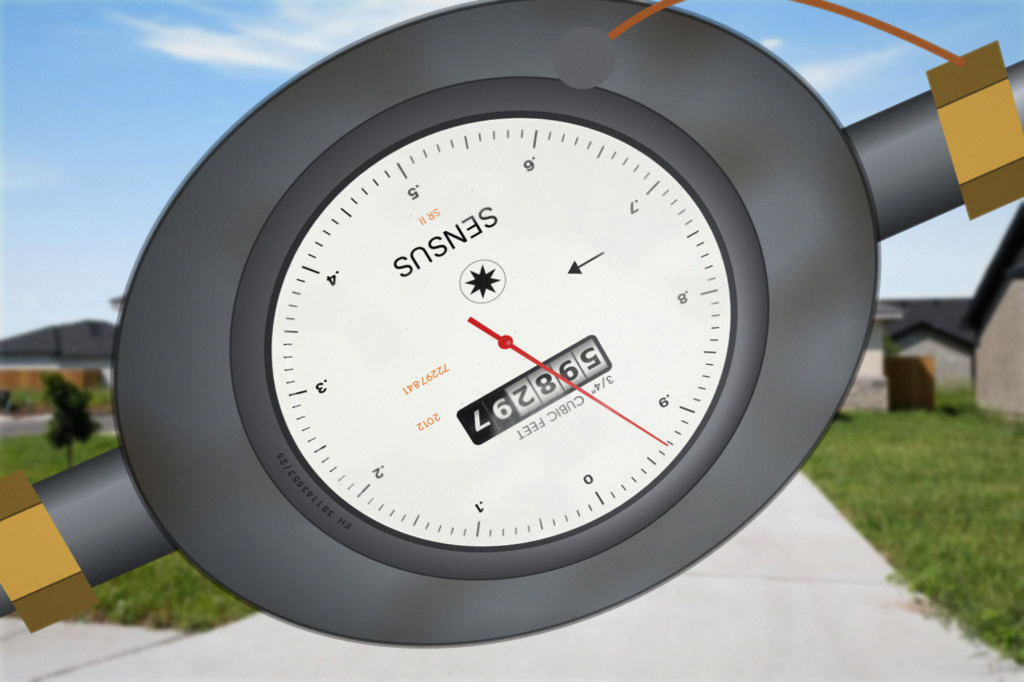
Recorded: 598296.93 ft³
